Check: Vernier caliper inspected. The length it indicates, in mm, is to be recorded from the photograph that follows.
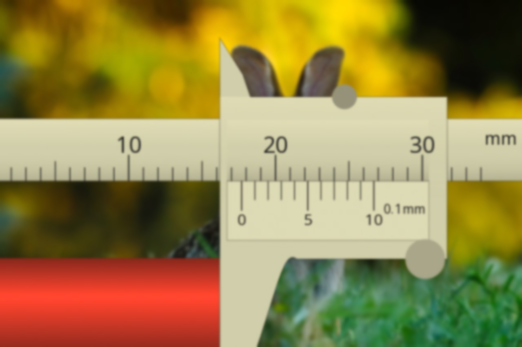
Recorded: 17.7 mm
